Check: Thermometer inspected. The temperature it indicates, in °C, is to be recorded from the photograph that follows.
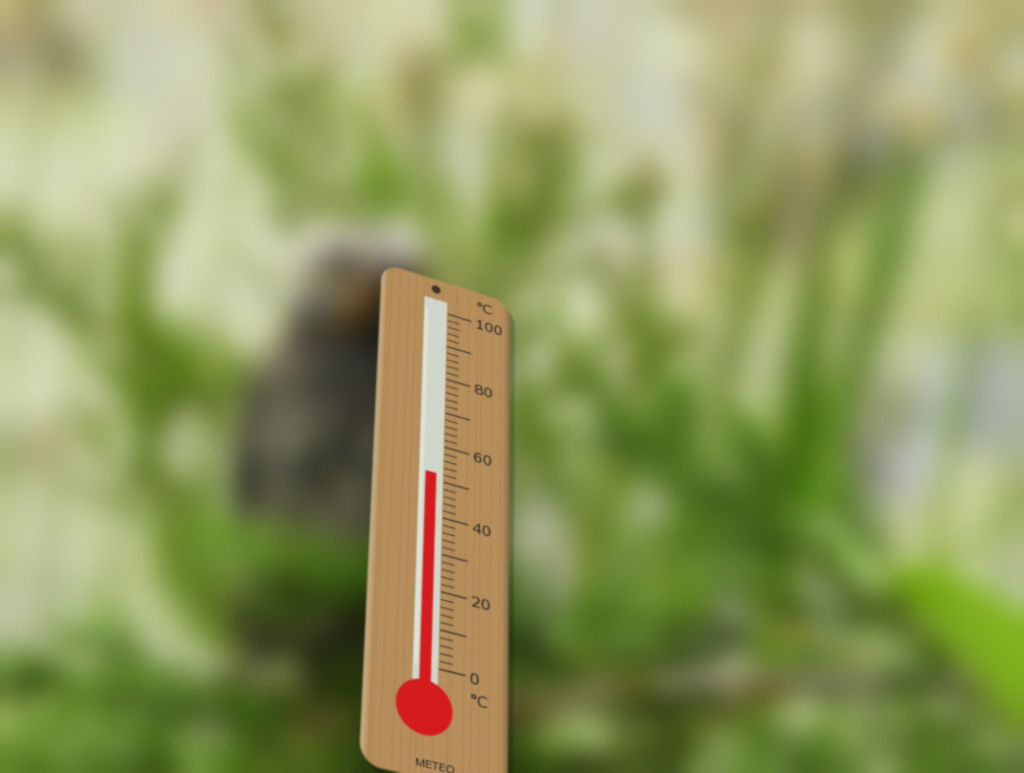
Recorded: 52 °C
